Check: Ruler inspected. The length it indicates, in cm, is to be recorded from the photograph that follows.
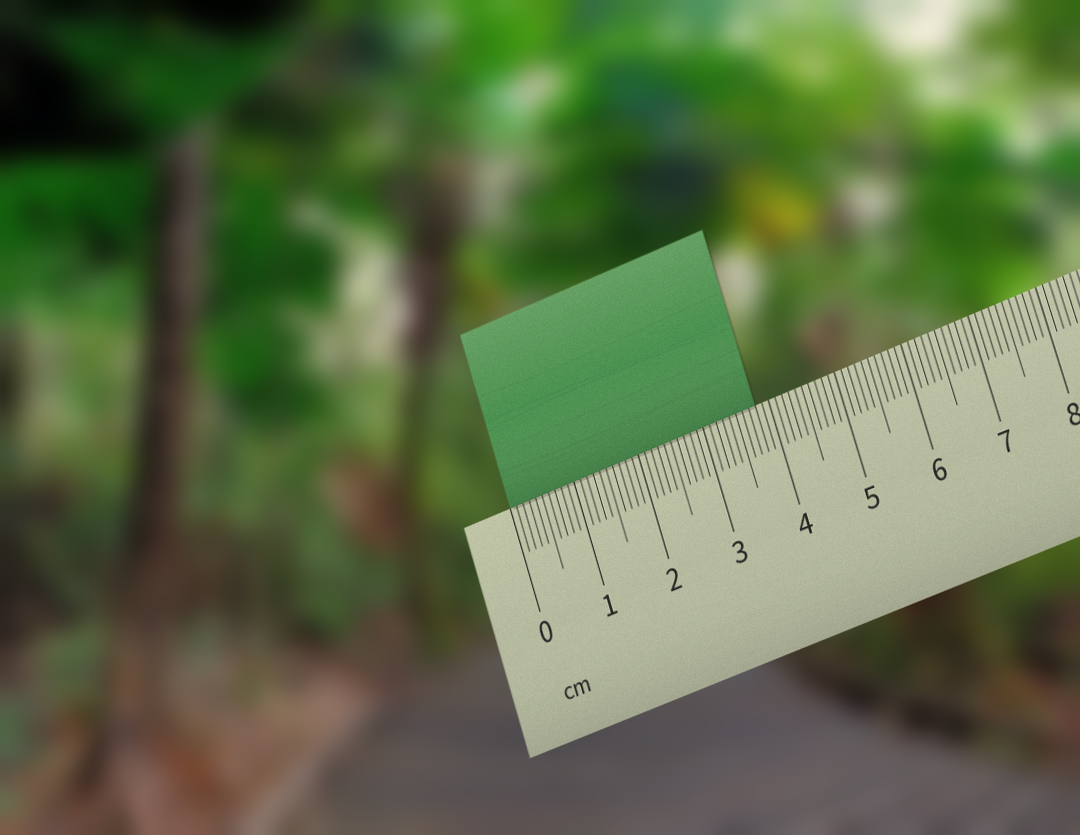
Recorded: 3.8 cm
